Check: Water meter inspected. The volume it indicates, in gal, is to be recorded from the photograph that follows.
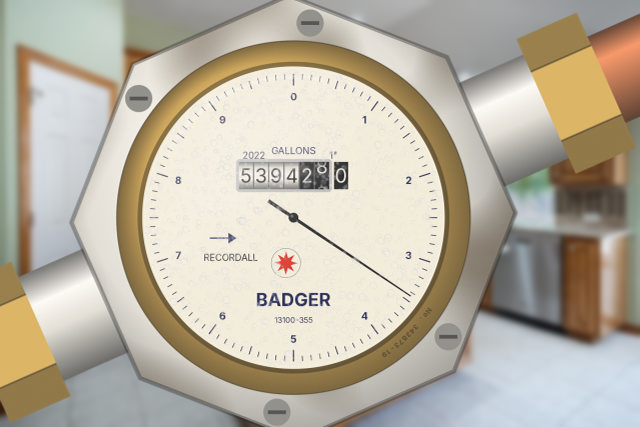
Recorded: 5394283.4 gal
